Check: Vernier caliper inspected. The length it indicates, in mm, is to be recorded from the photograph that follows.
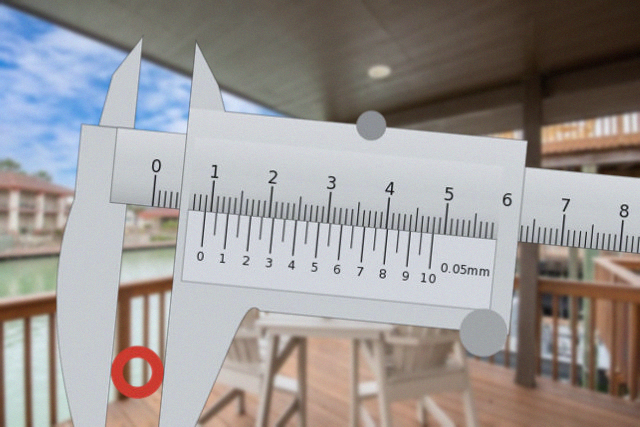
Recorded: 9.0 mm
